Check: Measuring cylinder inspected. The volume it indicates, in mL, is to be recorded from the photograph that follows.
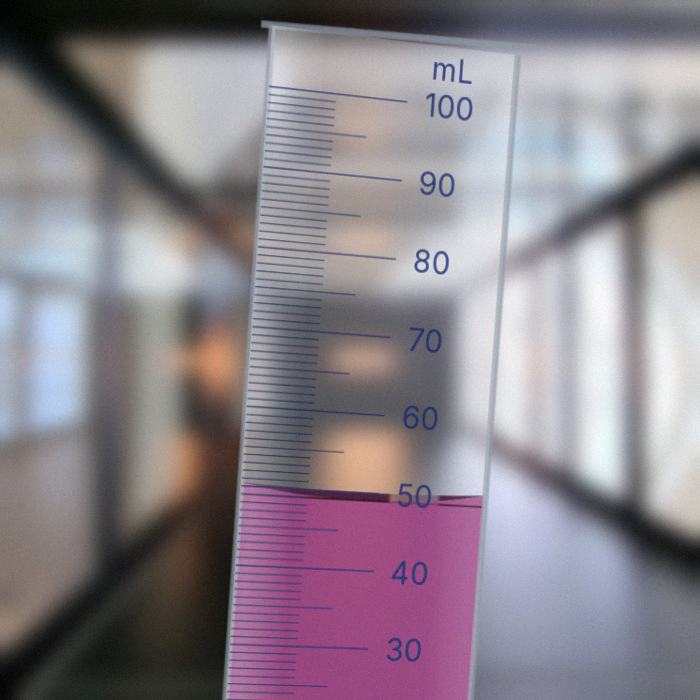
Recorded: 49 mL
